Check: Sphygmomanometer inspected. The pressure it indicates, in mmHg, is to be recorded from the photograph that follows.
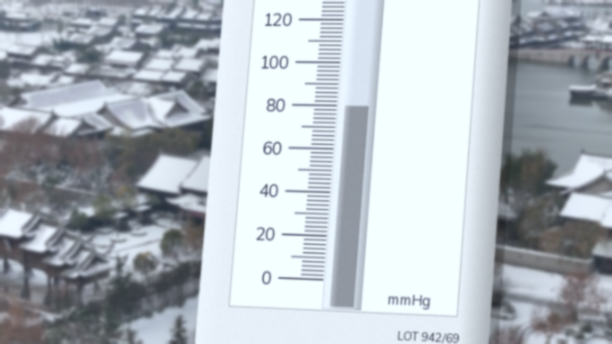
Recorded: 80 mmHg
